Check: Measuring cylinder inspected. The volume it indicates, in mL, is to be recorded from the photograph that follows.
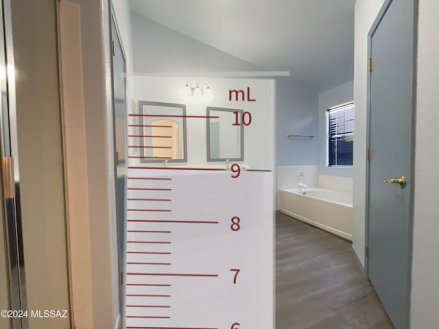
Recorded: 9 mL
